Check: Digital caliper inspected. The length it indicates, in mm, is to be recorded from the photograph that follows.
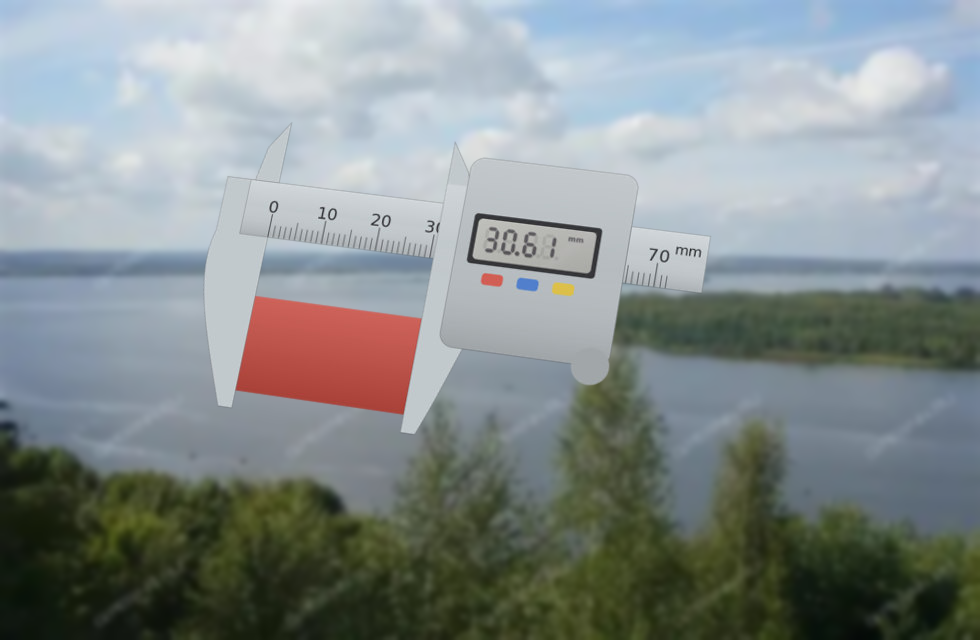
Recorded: 30.61 mm
